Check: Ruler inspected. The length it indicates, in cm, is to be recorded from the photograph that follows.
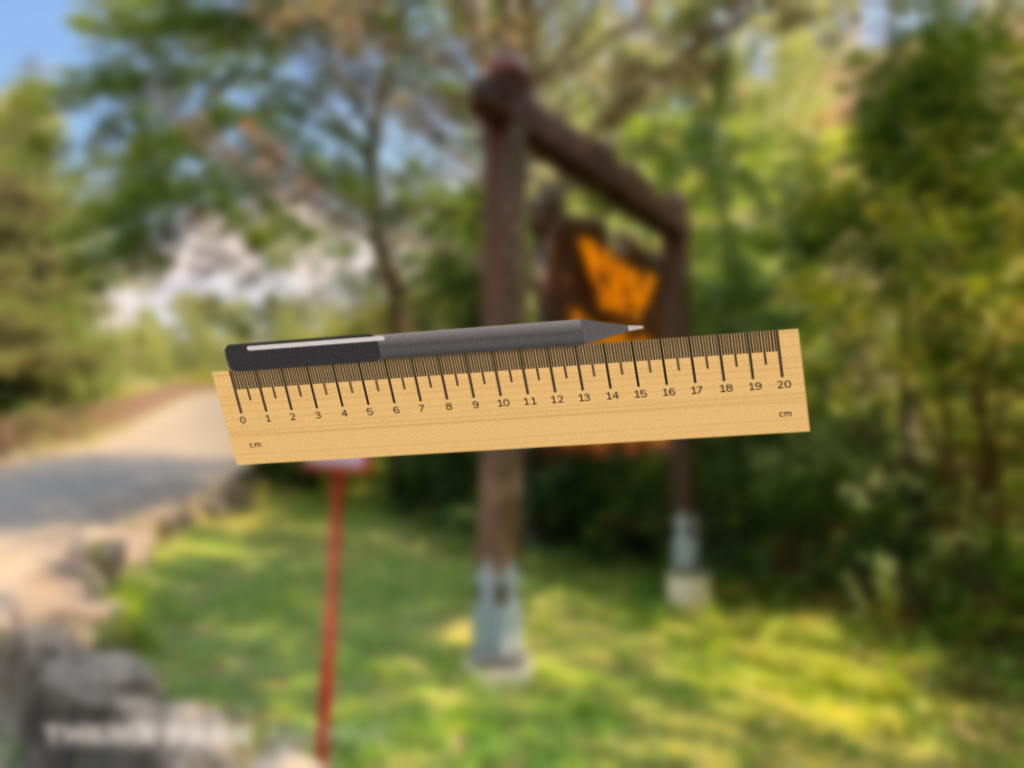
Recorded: 15.5 cm
